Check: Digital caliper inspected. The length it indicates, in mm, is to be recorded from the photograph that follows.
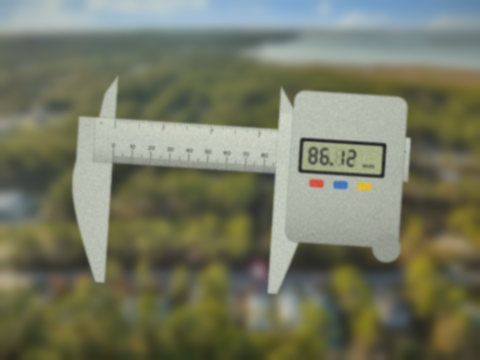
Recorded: 86.12 mm
